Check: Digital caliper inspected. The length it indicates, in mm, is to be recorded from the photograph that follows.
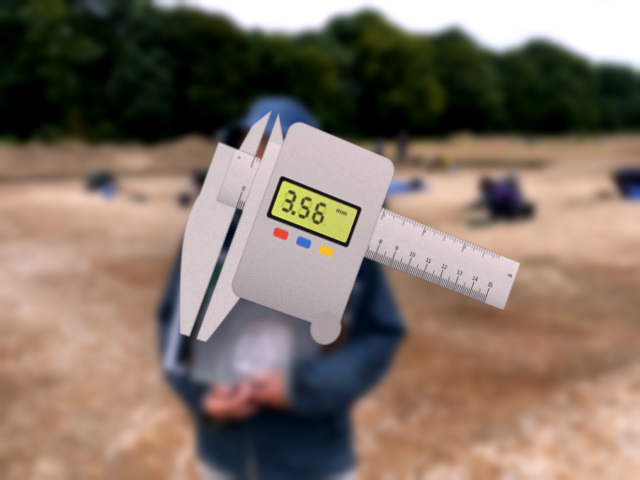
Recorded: 3.56 mm
